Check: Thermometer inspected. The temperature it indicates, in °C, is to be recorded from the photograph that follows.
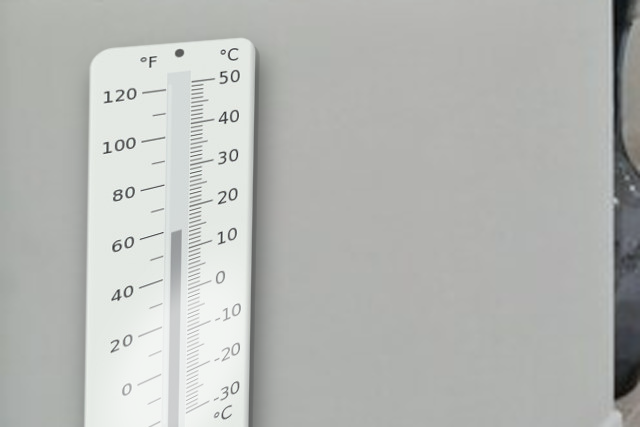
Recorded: 15 °C
